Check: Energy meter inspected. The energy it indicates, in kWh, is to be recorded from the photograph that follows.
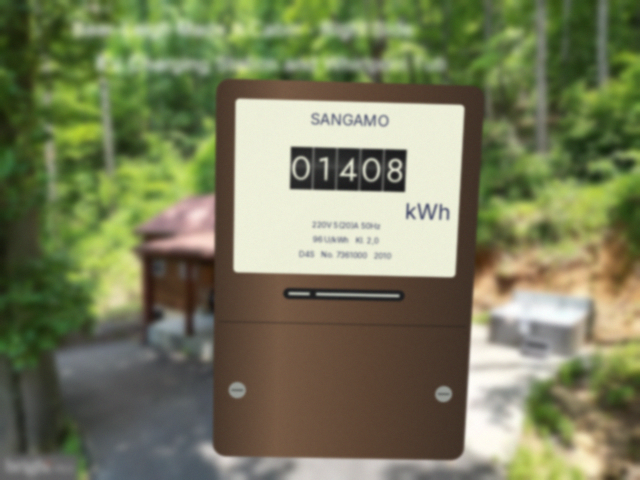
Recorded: 1408 kWh
